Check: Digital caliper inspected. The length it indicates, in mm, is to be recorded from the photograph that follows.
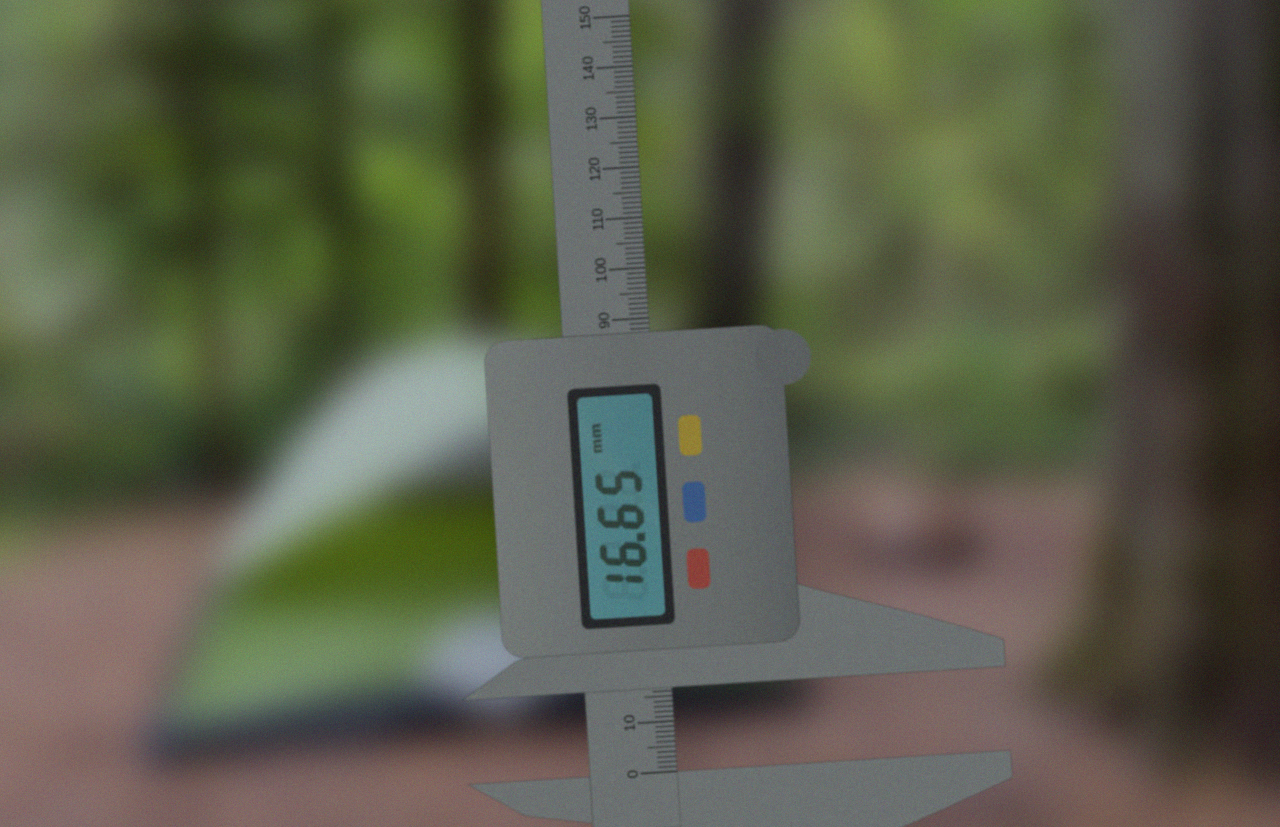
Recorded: 16.65 mm
